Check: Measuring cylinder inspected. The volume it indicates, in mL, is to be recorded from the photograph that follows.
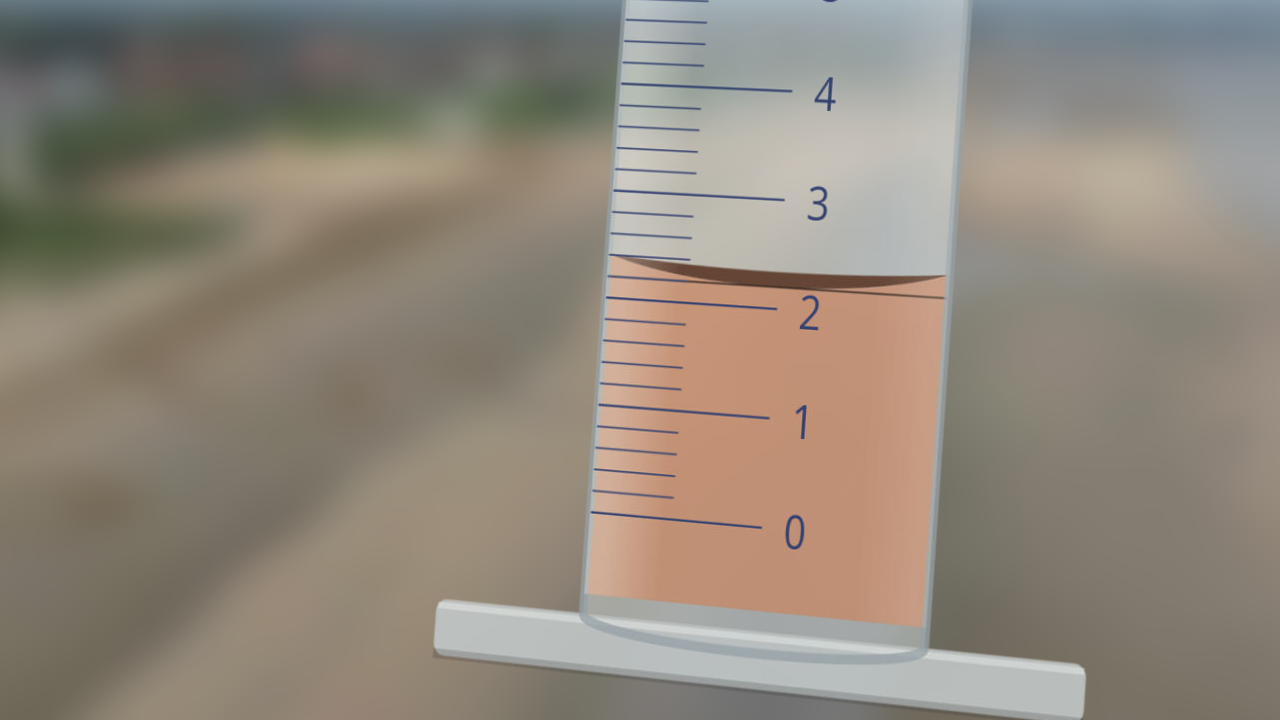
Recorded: 2.2 mL
